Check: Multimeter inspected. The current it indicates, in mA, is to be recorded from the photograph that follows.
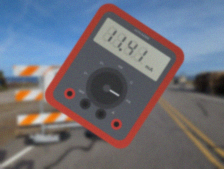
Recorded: 11.41 mA
